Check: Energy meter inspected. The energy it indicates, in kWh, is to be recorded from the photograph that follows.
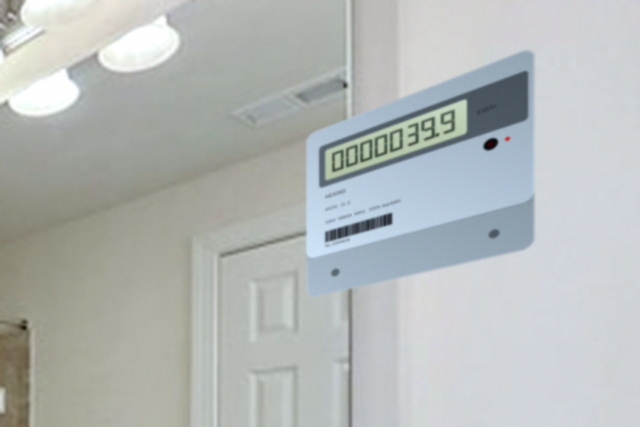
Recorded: 39.9 kWh
